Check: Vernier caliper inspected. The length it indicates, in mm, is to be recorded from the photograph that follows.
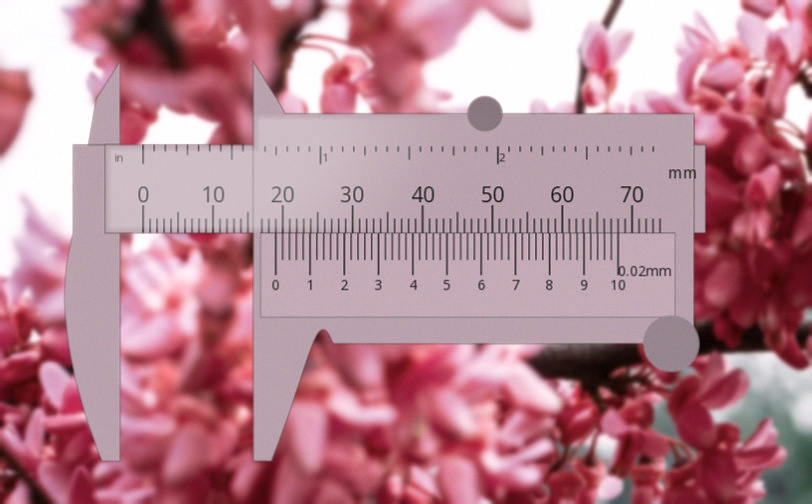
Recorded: 19.0 mm
